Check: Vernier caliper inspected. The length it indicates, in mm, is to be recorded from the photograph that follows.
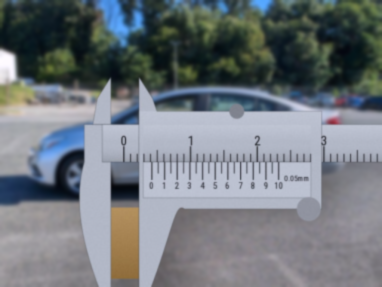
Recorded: 4.2 mm
